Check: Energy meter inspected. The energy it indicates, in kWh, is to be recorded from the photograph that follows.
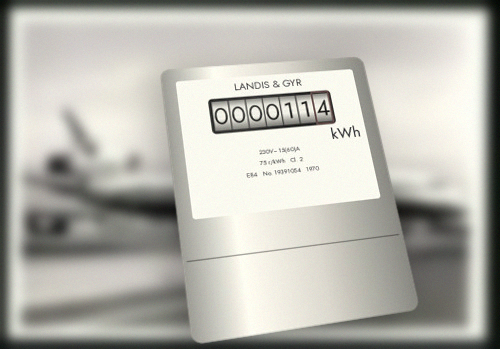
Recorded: 11.4 kWh
